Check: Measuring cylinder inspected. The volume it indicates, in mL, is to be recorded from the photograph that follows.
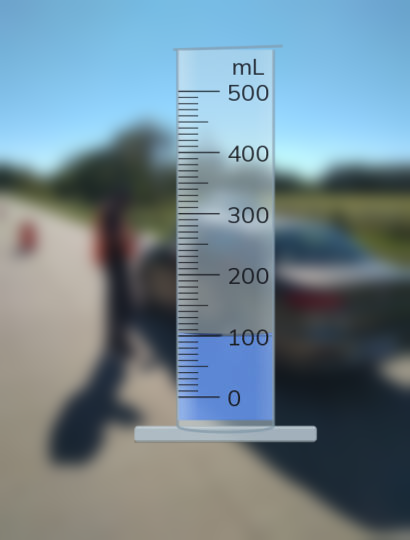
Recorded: 100 mL
